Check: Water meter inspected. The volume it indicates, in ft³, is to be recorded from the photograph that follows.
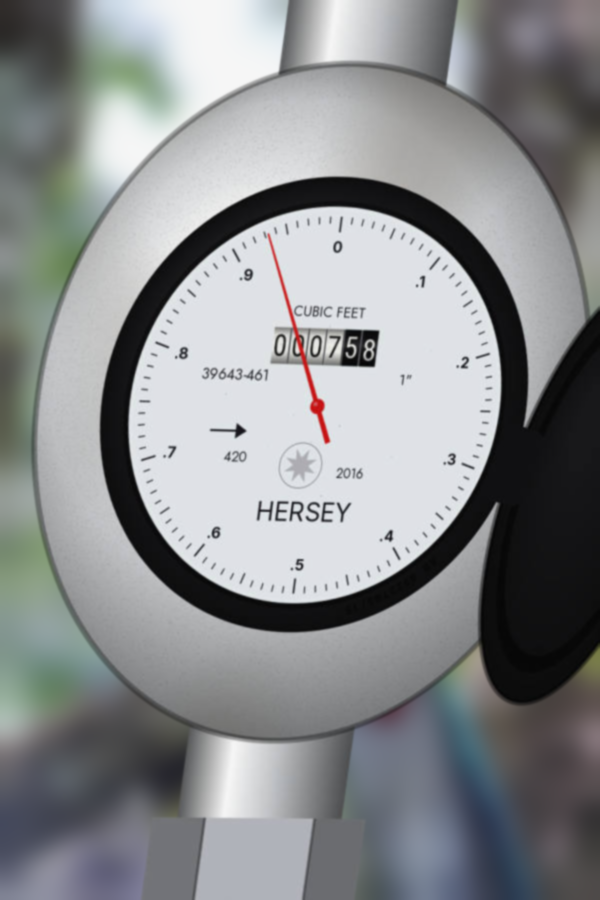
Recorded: 757.93 ft³
